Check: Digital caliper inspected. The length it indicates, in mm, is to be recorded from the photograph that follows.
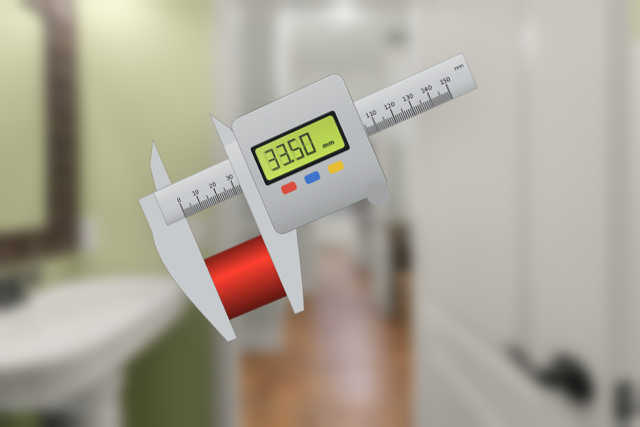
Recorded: 33.50 mm
